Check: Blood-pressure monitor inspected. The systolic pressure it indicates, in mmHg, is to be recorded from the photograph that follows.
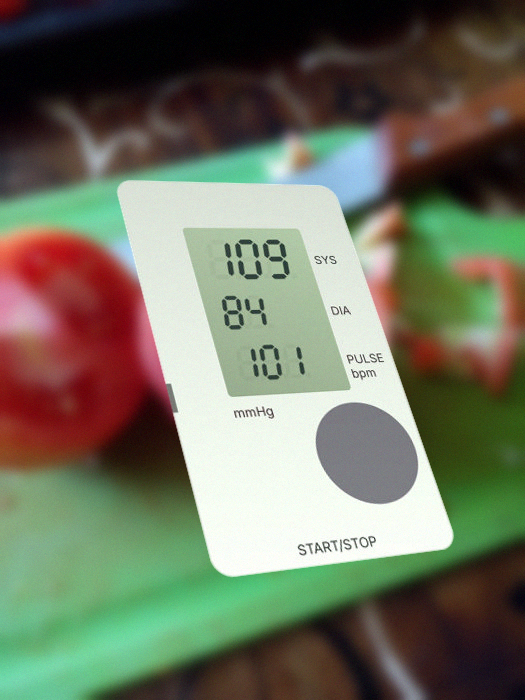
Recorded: 109 mmHg
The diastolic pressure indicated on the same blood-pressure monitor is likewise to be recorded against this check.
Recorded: 84 mmHg
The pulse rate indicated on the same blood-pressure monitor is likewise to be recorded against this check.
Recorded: 101 bpm
